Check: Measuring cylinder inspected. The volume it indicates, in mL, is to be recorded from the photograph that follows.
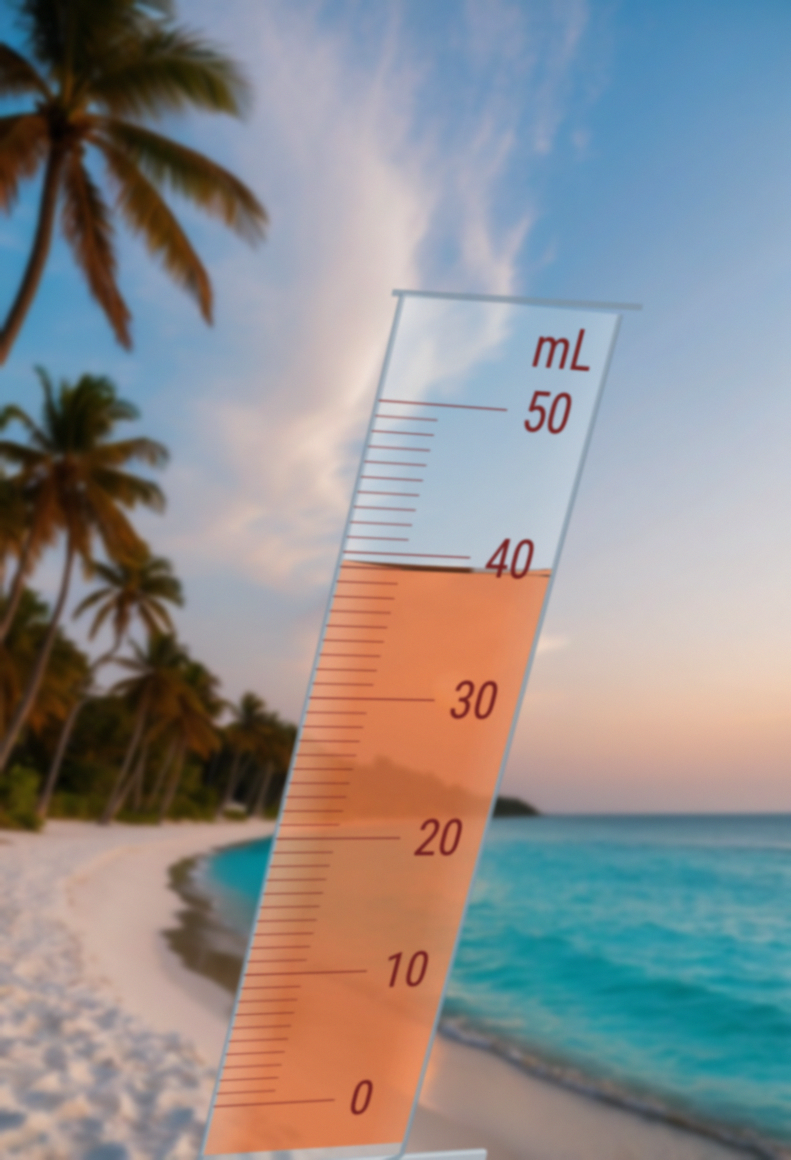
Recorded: 39 mL
